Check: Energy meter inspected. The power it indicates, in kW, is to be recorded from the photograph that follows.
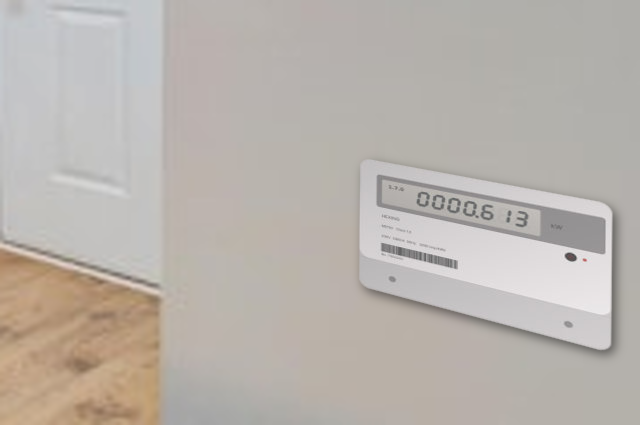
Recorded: 0.613 kW
